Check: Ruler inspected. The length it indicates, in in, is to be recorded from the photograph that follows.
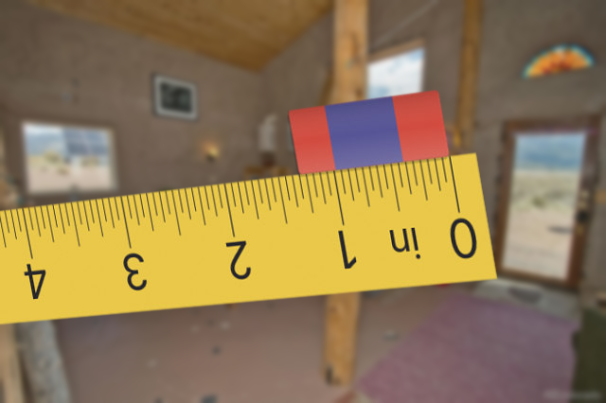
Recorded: 1.3125 in
